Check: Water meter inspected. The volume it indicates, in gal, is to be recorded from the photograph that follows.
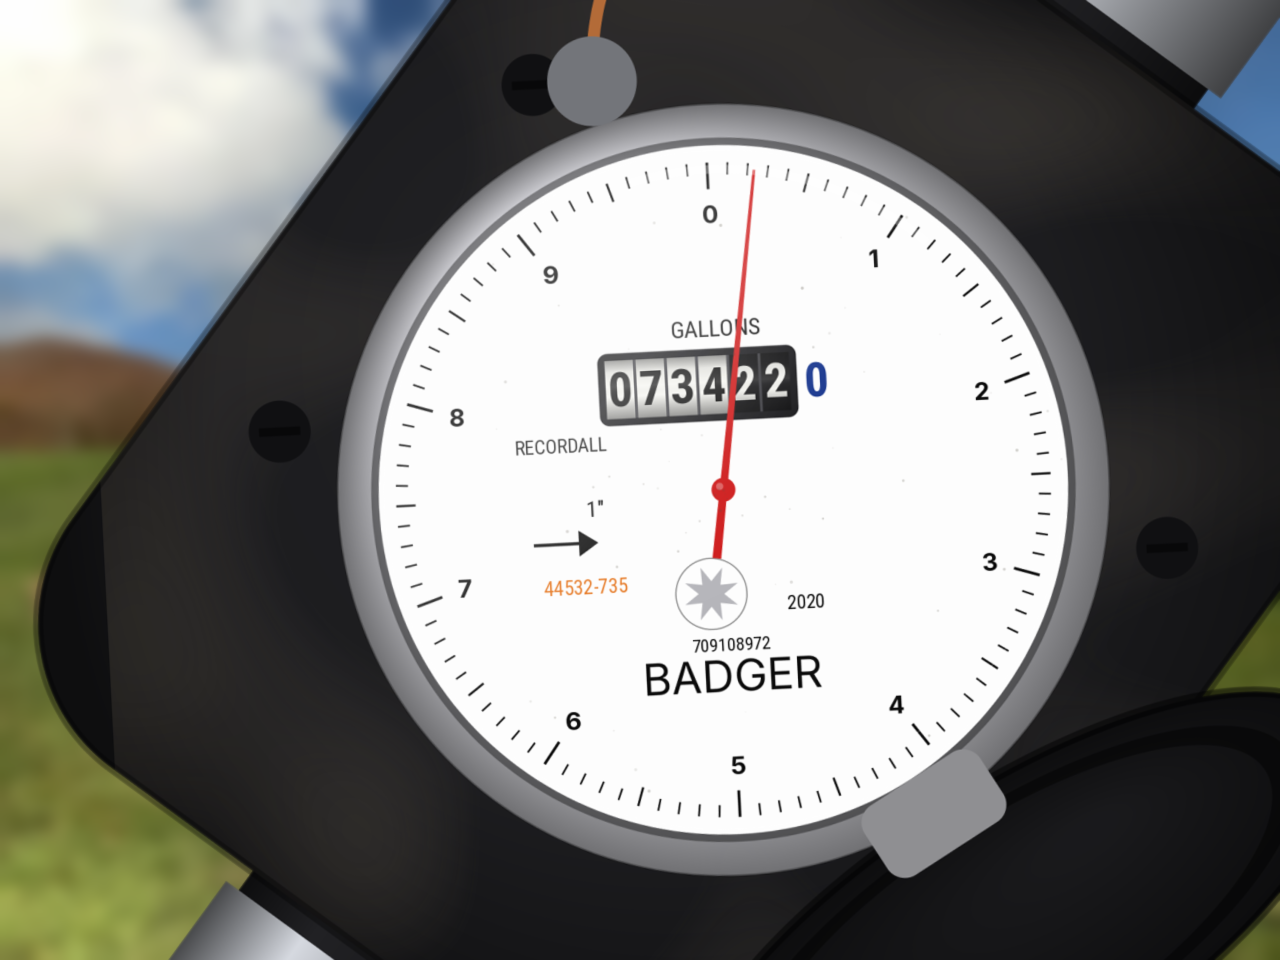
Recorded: 734220.2 gal
